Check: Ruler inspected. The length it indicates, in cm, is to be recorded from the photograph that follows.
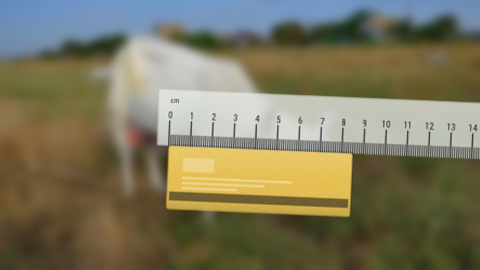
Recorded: 8.5 cm
